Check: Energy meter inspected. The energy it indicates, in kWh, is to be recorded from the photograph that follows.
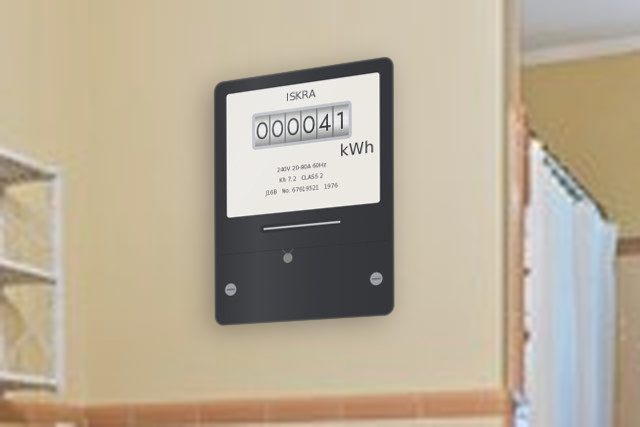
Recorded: 41 kWh
